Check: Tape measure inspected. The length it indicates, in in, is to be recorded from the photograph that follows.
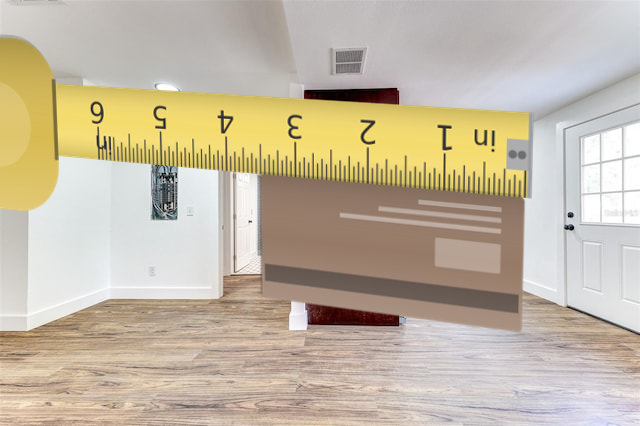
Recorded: 3.5 in
